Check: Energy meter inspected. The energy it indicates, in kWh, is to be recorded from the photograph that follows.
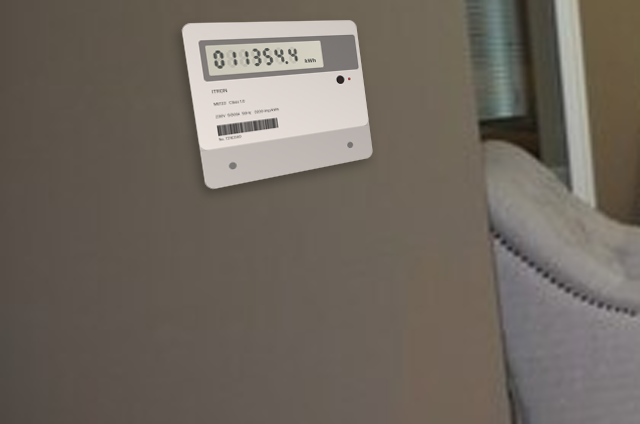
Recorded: 11354.4 kWh
